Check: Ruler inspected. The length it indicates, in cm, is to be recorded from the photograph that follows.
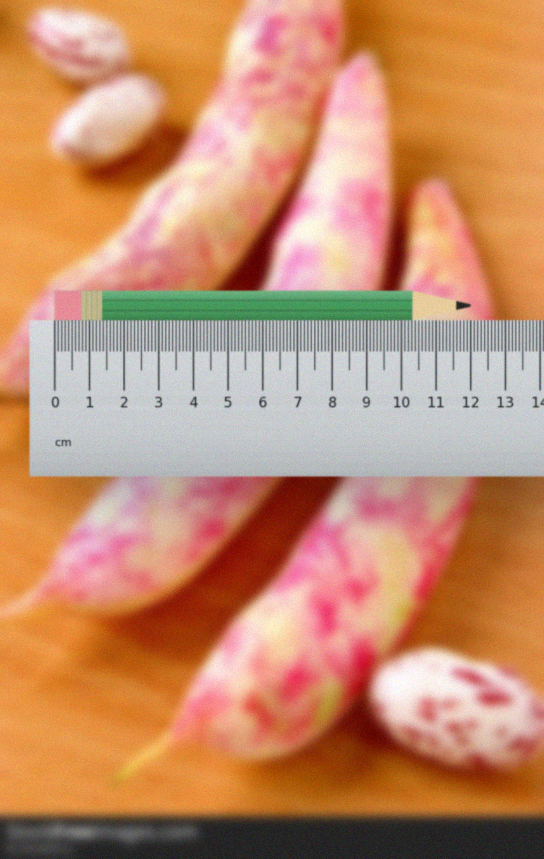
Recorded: 12 cm
